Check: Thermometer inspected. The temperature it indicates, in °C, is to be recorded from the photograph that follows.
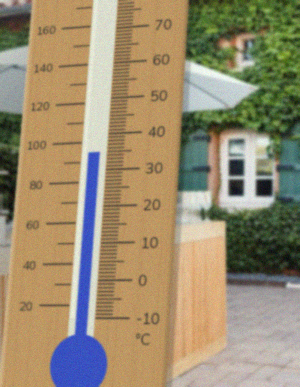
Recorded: 35 °C
